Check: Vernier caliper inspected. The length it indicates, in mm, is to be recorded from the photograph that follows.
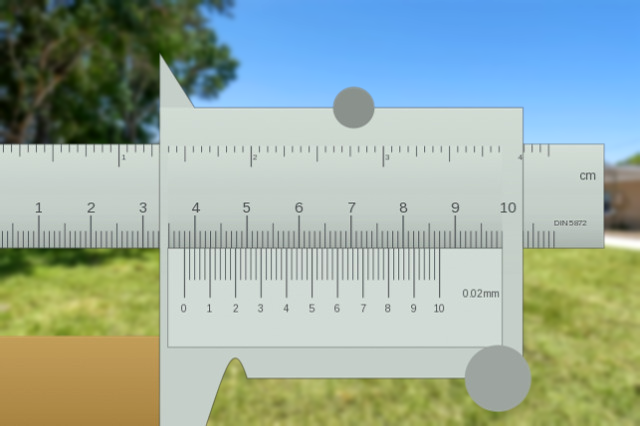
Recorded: 38.0 mm
